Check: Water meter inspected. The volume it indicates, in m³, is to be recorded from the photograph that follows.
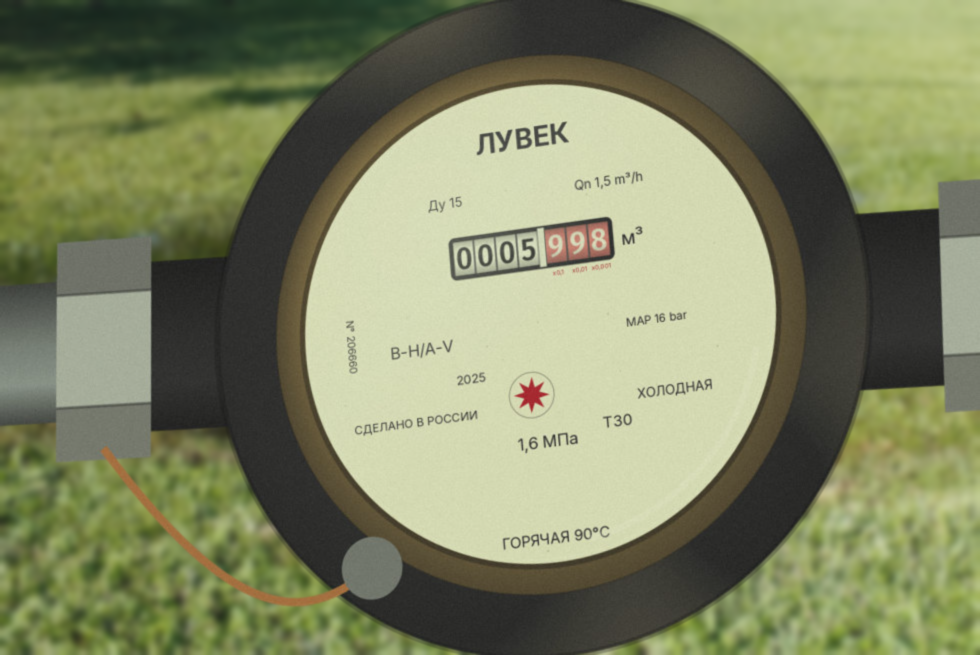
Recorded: 5.998 m³
